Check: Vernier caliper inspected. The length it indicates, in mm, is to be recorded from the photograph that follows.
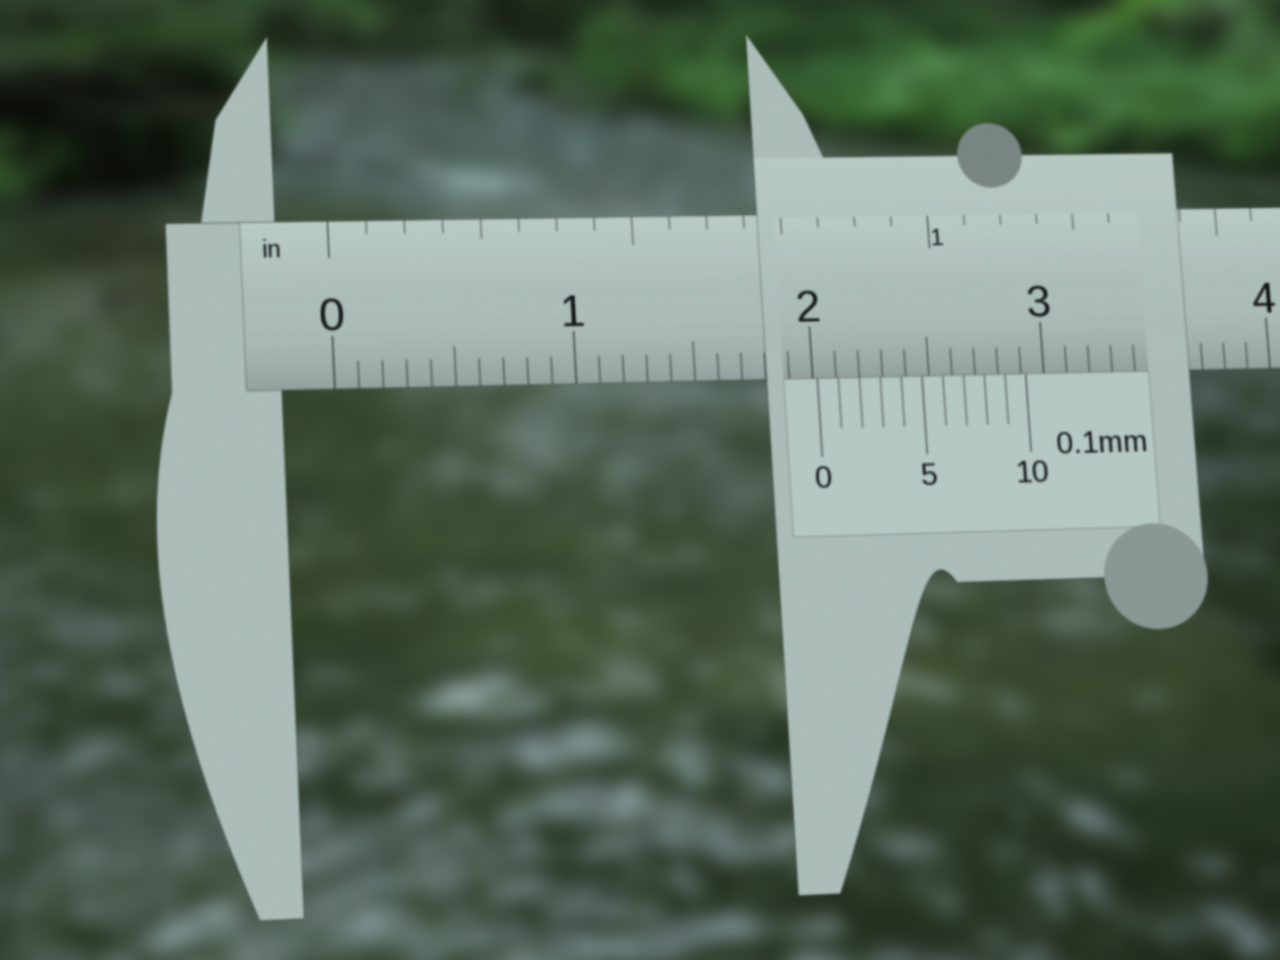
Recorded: 20.2 mm
